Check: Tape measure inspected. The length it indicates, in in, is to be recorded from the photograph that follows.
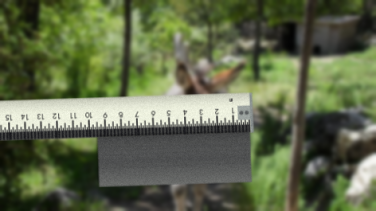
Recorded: 9.5 in
